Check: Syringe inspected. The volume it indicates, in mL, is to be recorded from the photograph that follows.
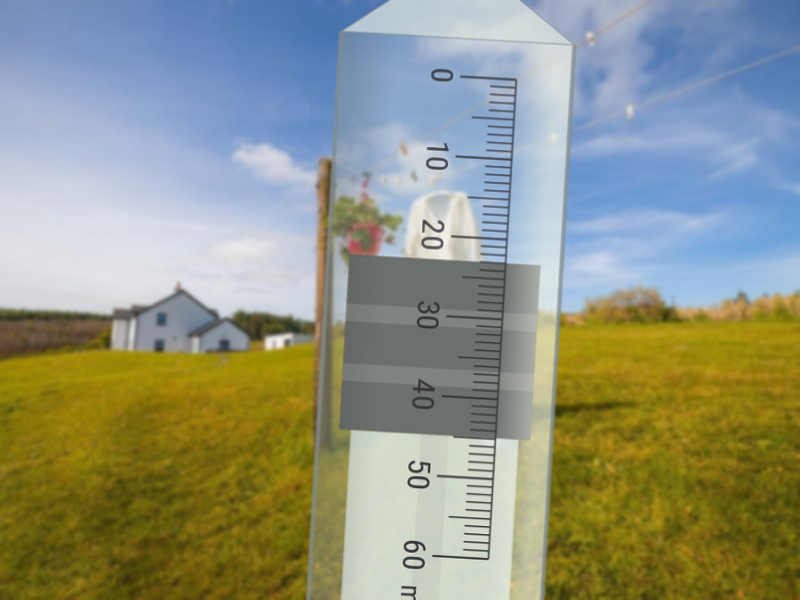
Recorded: 23 mL
